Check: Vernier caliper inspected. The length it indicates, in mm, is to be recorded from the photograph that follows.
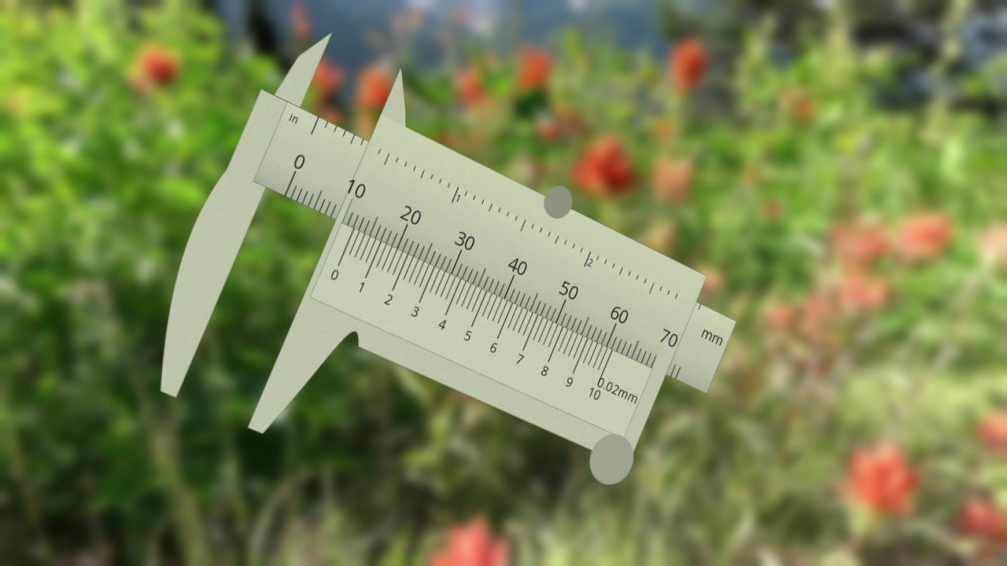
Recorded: 12.2 mm
